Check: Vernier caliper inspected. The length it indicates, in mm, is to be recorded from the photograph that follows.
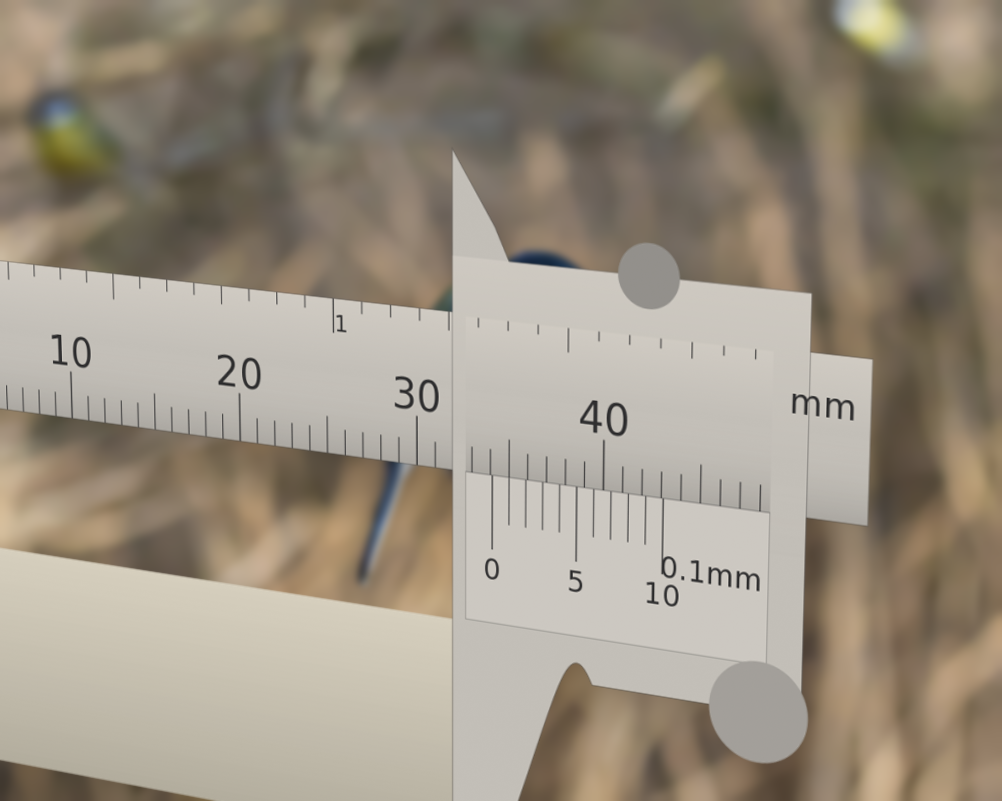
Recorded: 34.1 mm
